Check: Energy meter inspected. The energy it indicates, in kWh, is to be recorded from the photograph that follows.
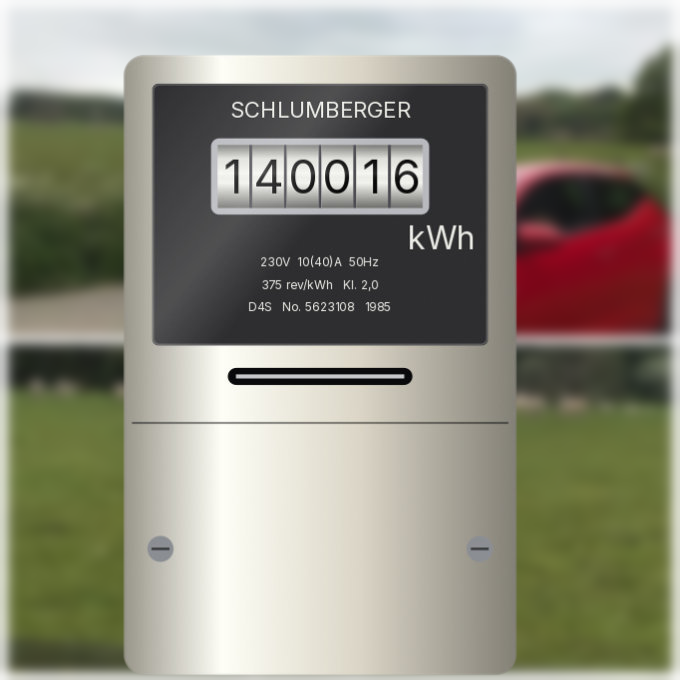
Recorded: 140016 kWh
